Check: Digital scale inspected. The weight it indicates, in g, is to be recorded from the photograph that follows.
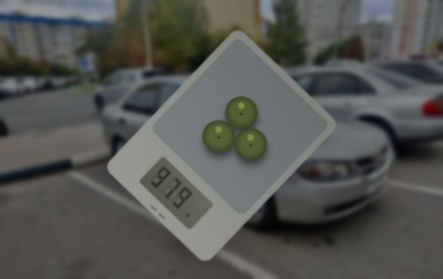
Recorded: 979 g
